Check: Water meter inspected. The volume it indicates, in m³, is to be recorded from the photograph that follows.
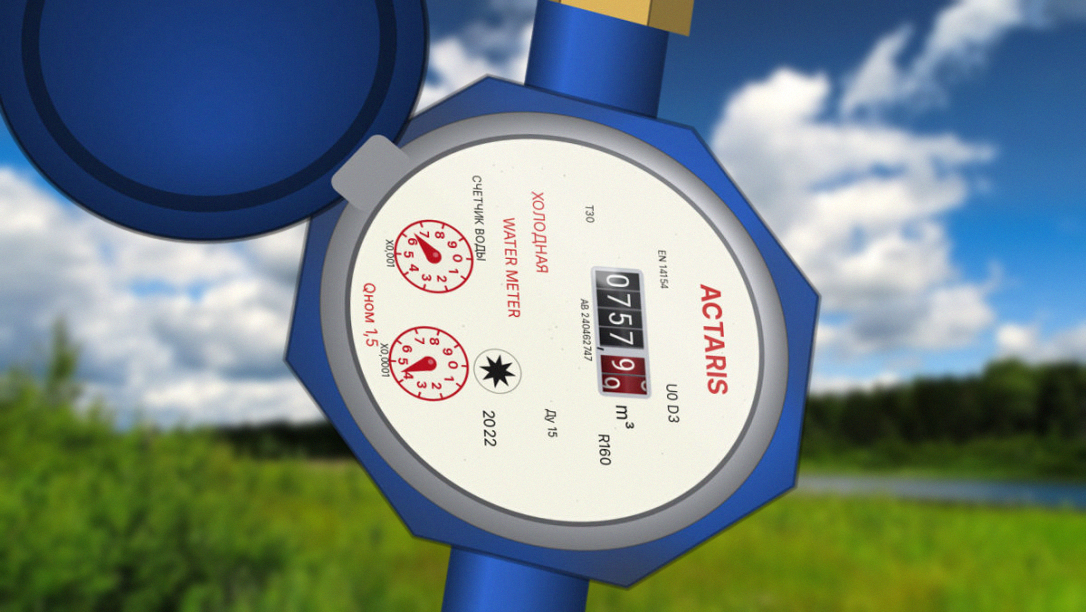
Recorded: 757.9864 m³
